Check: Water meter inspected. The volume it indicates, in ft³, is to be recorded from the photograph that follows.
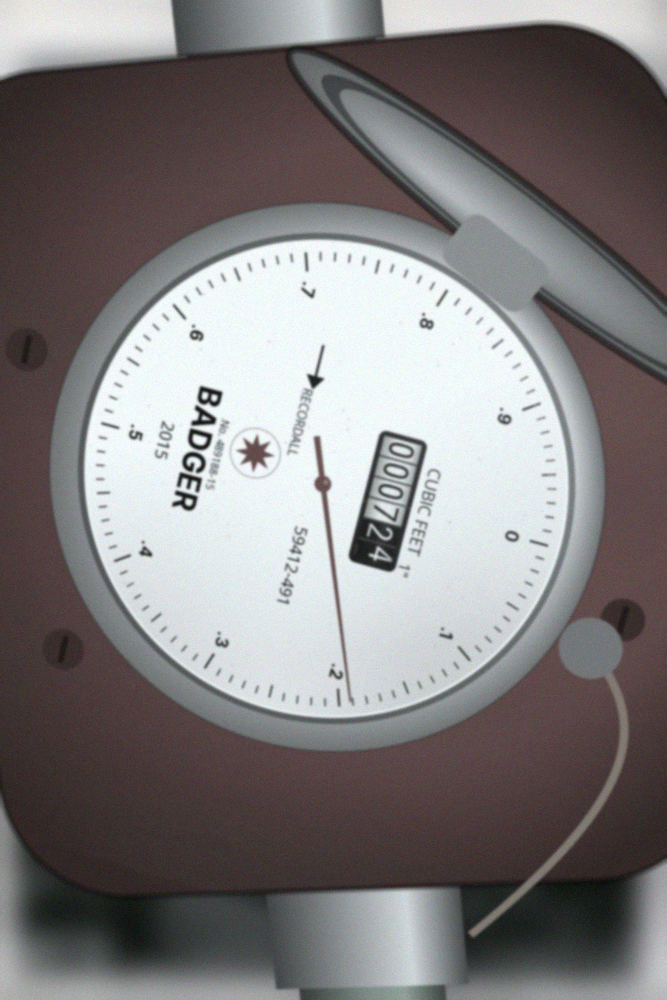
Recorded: 724.19 ft³
